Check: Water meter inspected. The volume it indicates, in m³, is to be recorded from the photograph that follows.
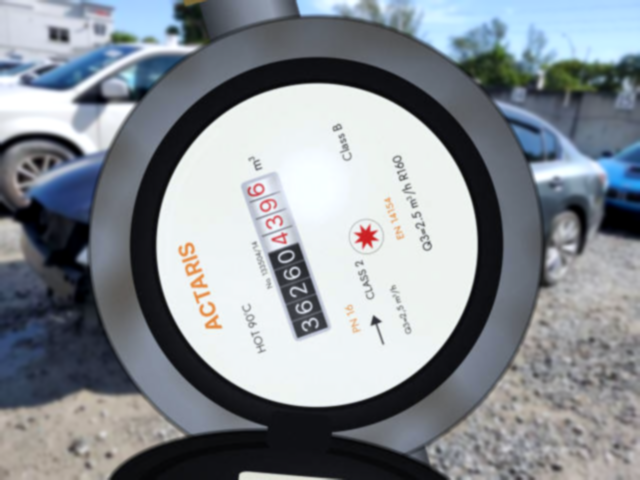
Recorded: 36260.4396 m³
